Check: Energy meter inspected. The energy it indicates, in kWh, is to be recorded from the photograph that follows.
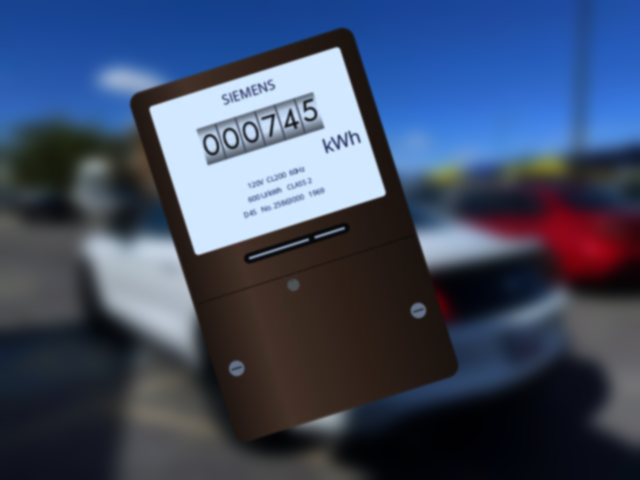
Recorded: 745 kWh
